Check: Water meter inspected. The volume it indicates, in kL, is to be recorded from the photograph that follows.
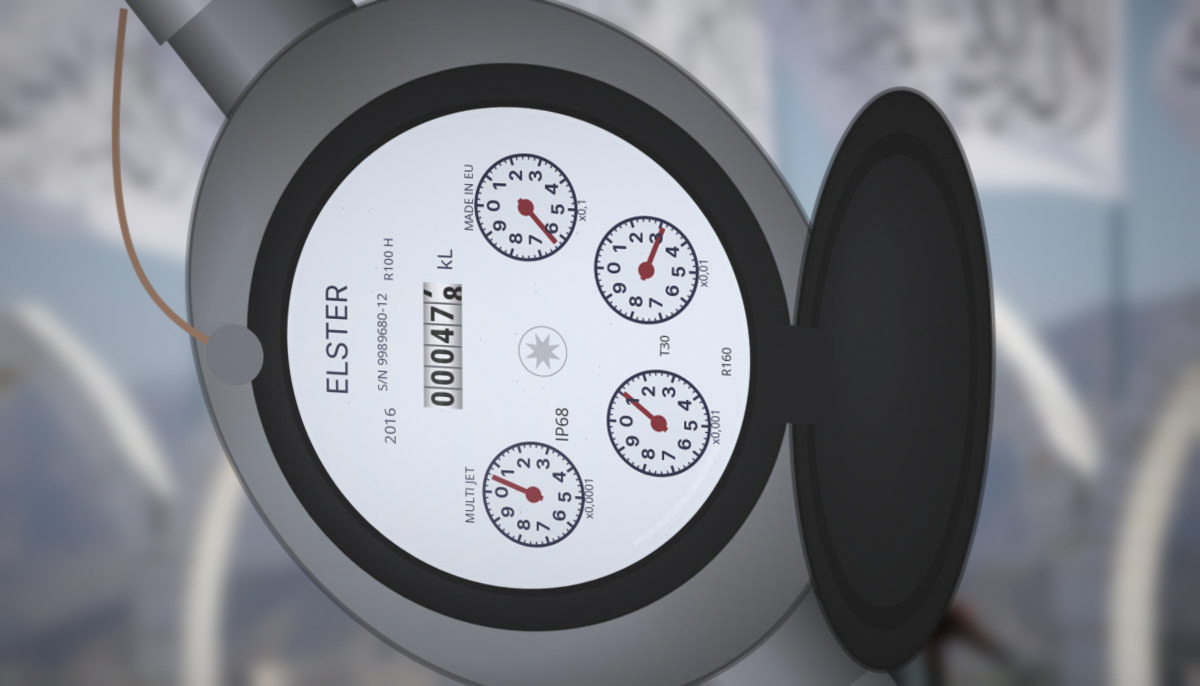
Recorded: 477.6310 kL
